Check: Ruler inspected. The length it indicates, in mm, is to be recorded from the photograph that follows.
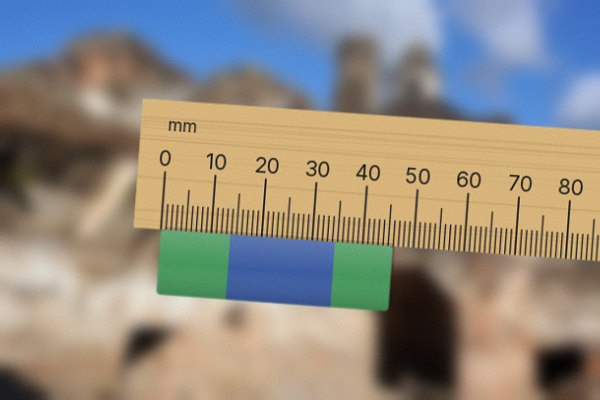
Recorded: 46 mm
